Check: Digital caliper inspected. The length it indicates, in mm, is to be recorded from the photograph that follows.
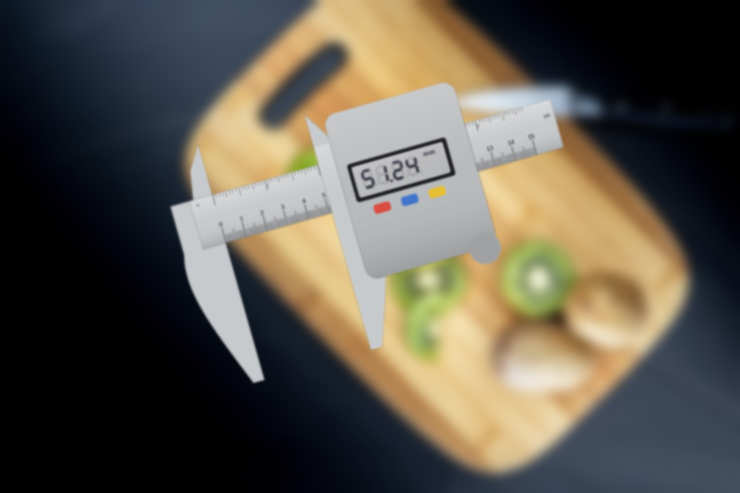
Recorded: 51.24 mm
